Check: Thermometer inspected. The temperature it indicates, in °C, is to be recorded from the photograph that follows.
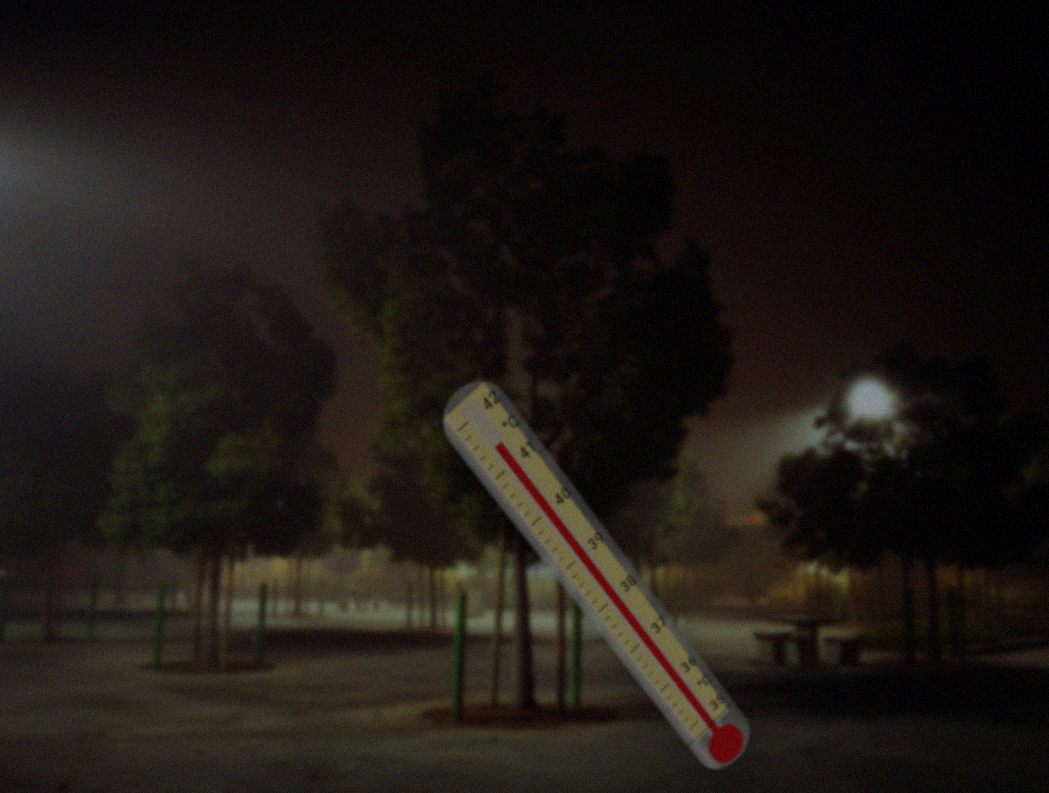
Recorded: 41.4 °C
